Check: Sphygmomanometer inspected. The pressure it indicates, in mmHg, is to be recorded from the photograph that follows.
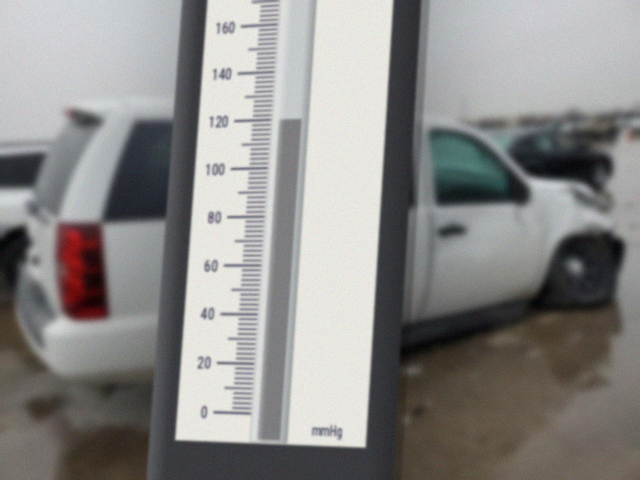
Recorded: 120 mmHg
